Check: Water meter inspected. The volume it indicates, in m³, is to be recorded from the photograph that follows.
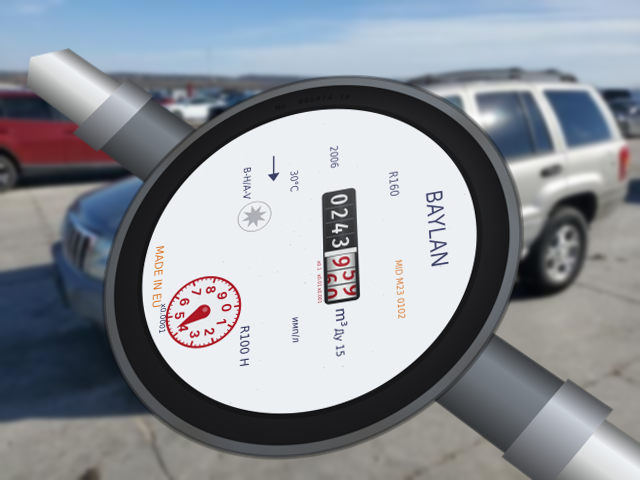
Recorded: 243.9594 m³
